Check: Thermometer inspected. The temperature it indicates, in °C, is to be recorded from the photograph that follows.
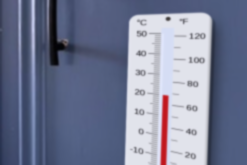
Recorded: 20 °C
